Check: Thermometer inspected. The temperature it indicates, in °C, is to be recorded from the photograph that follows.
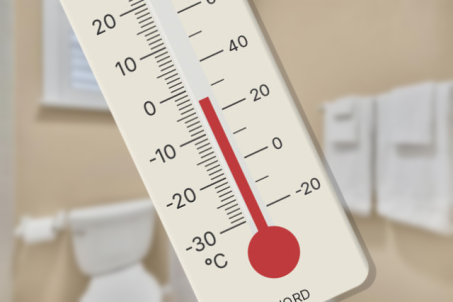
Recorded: -3 °C
